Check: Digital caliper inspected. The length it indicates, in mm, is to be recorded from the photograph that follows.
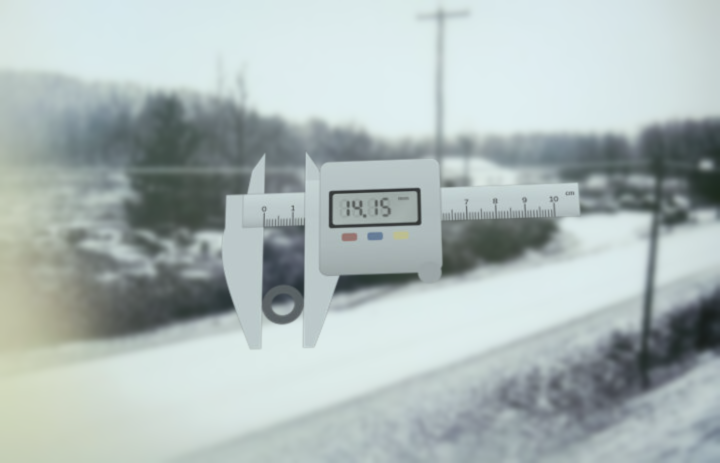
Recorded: 14.15 mm
